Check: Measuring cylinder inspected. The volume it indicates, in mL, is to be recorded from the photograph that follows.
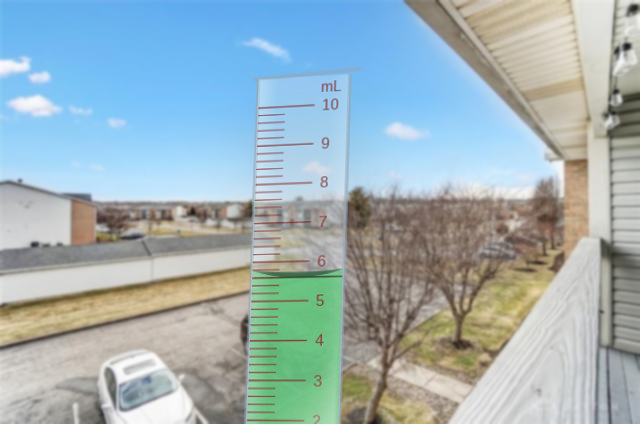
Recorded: 5.6 mL
